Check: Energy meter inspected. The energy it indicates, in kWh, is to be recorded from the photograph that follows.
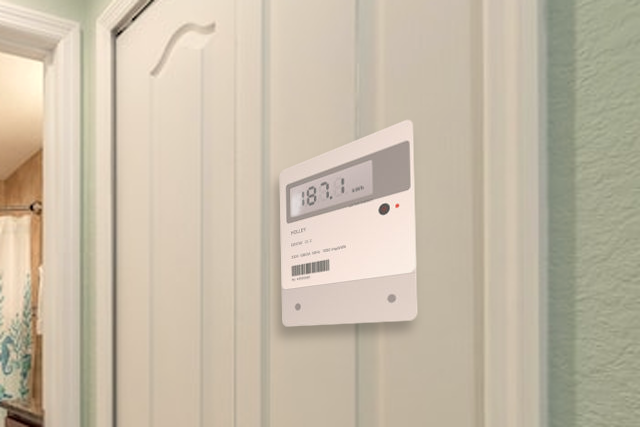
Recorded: 187.1 kWh
